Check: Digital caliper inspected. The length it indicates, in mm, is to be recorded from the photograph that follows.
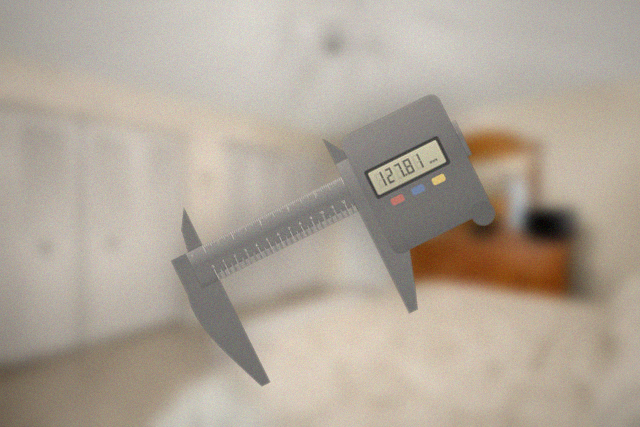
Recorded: 127.81 mm
